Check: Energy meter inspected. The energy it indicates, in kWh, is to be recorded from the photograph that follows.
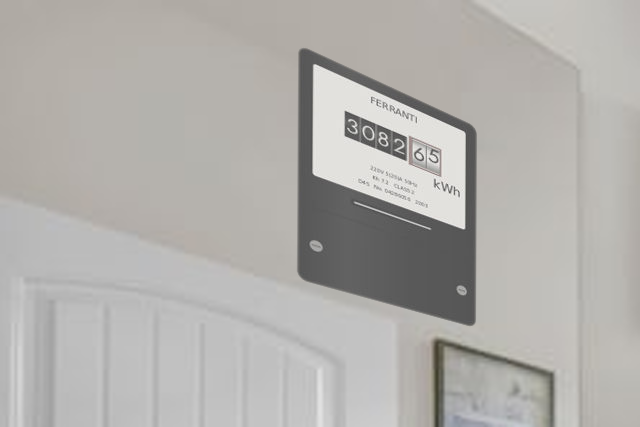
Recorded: 3082.65 kWh
